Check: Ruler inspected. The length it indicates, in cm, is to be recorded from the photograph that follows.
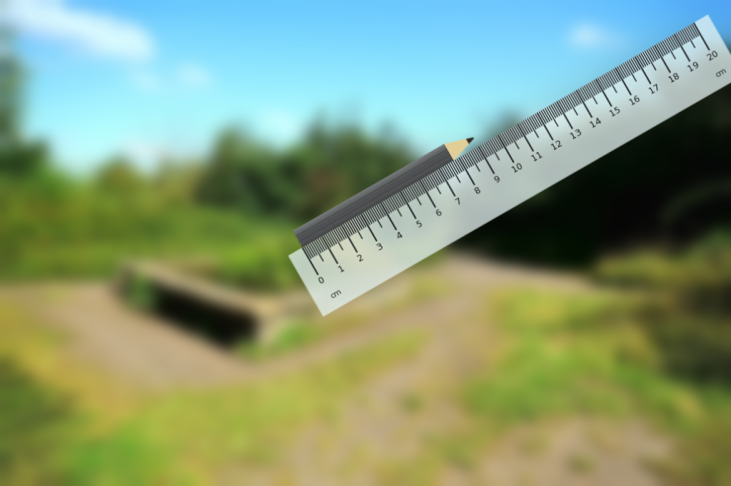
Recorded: 9 cm
